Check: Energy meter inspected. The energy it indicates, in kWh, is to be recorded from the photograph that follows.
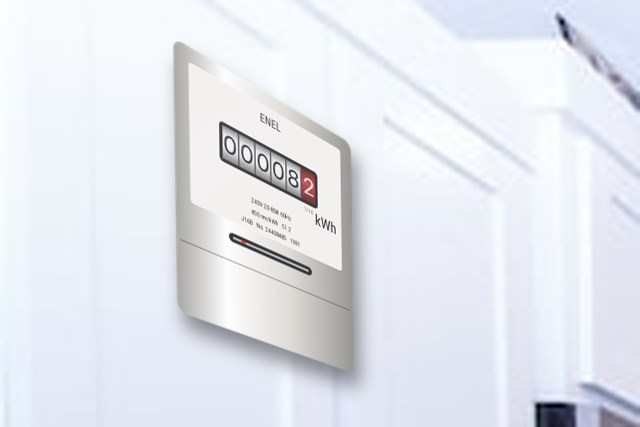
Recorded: 8.2 kWh
